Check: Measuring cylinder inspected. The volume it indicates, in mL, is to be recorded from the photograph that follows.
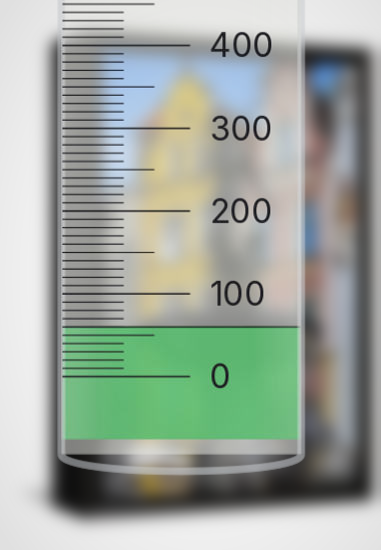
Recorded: 60 mL
